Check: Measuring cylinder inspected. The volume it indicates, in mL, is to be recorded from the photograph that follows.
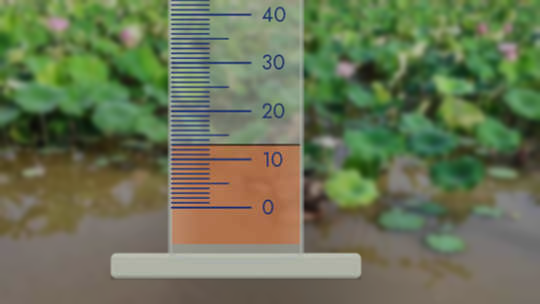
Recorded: 13 mL
